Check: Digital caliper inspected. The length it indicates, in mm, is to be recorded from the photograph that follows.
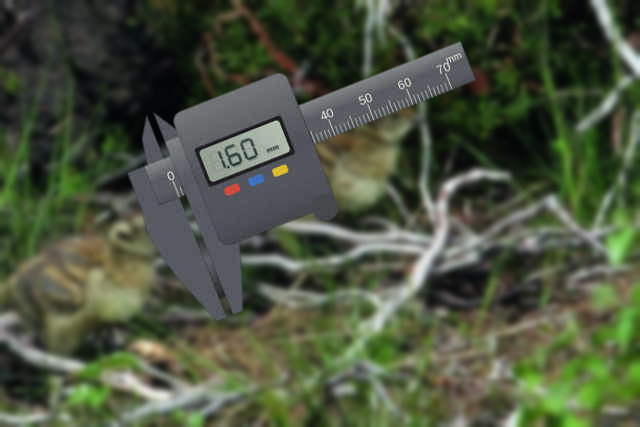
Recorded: 1.60 mm
